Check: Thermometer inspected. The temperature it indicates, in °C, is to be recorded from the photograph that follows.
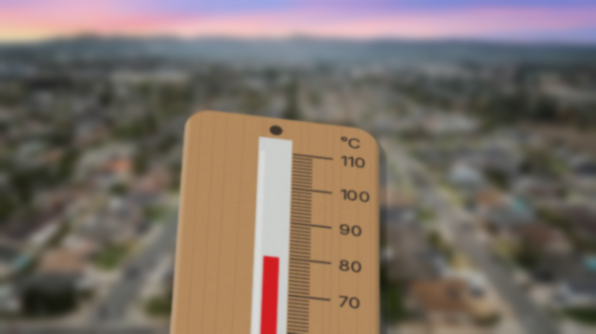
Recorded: 80 °C
